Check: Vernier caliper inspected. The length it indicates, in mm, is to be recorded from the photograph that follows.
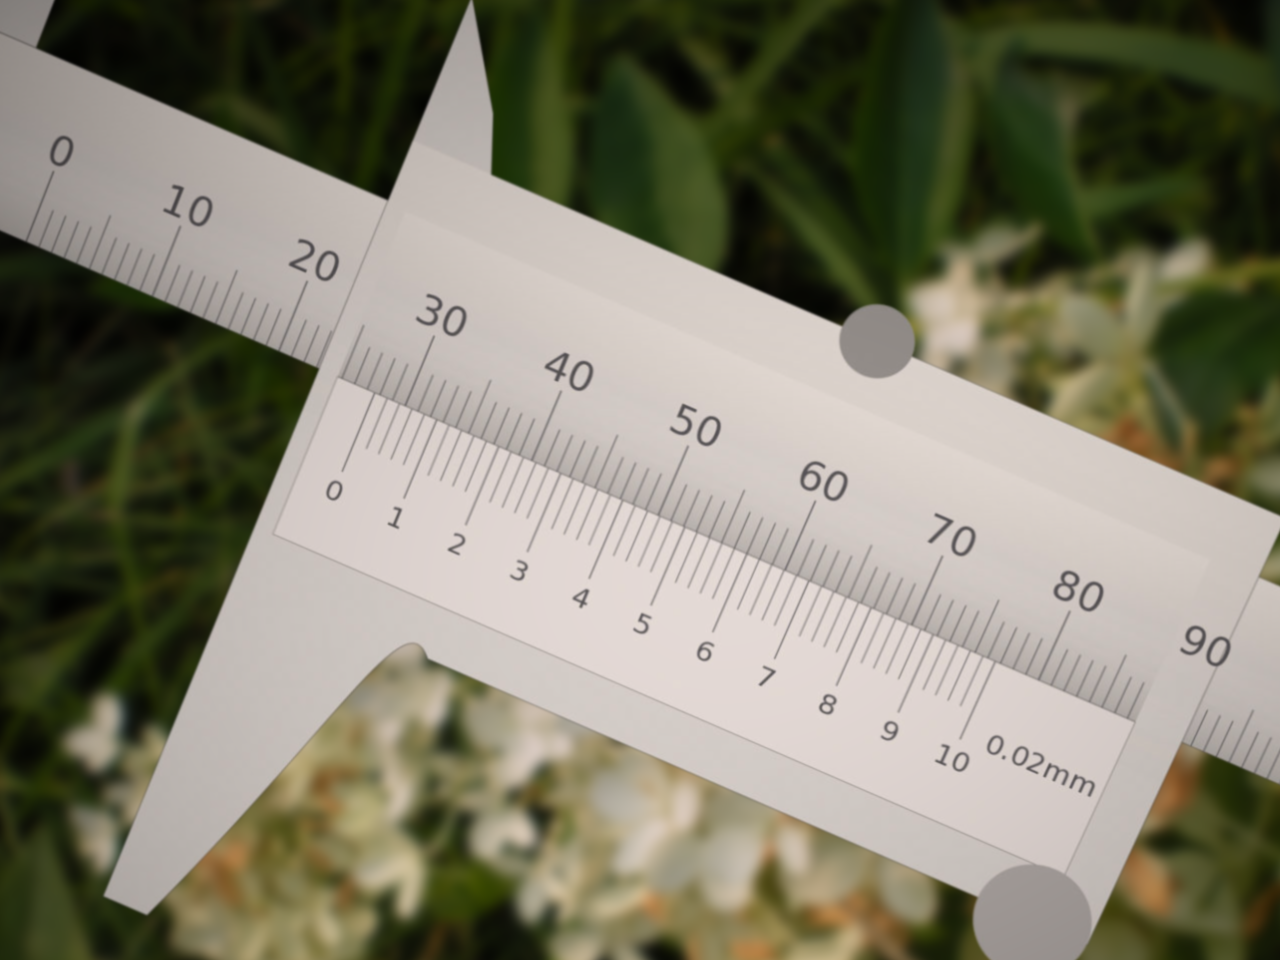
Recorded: 27.6 mm
